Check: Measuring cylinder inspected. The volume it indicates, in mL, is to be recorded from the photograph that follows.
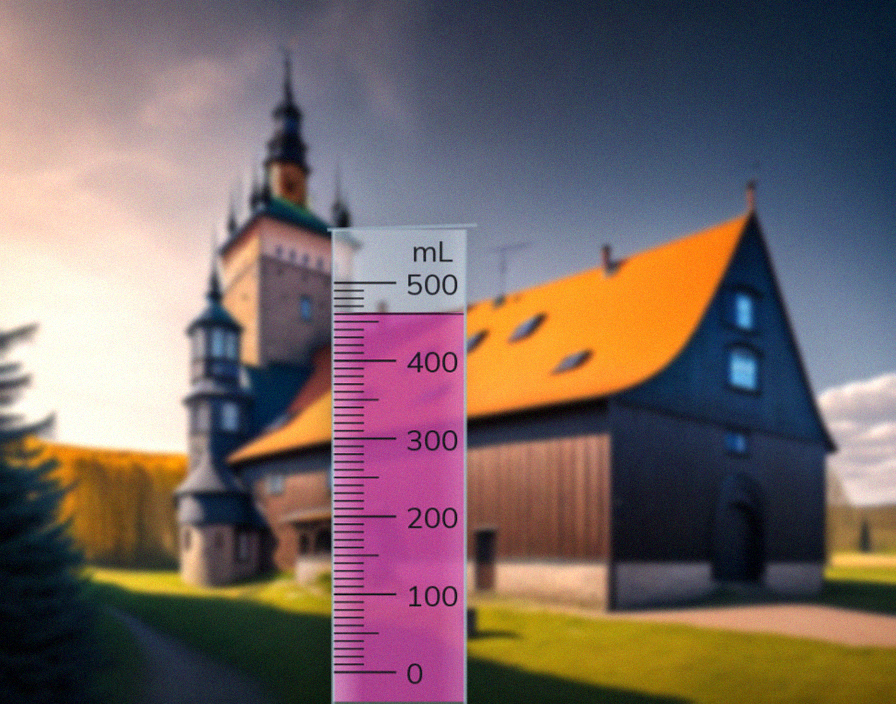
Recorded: 460 mL
